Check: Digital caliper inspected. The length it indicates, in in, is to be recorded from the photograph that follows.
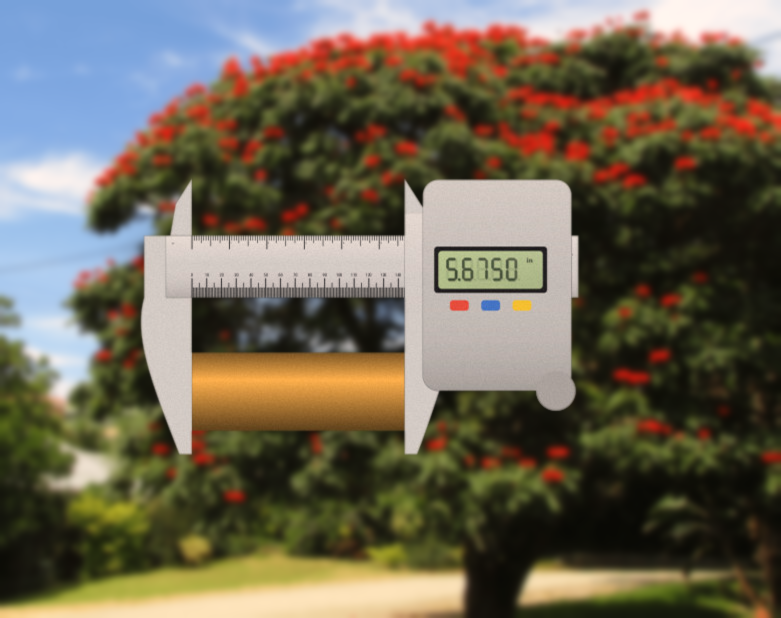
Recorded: 5.6750 in
